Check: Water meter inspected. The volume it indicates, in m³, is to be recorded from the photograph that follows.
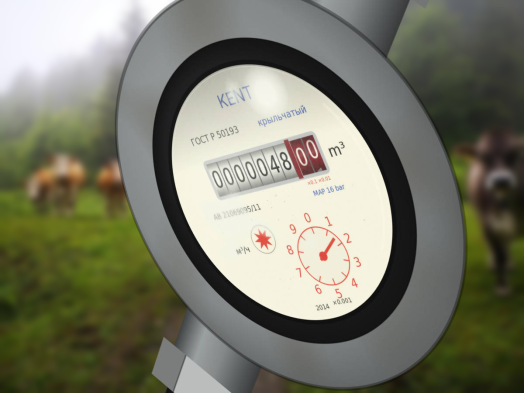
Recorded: 48.001 m³
